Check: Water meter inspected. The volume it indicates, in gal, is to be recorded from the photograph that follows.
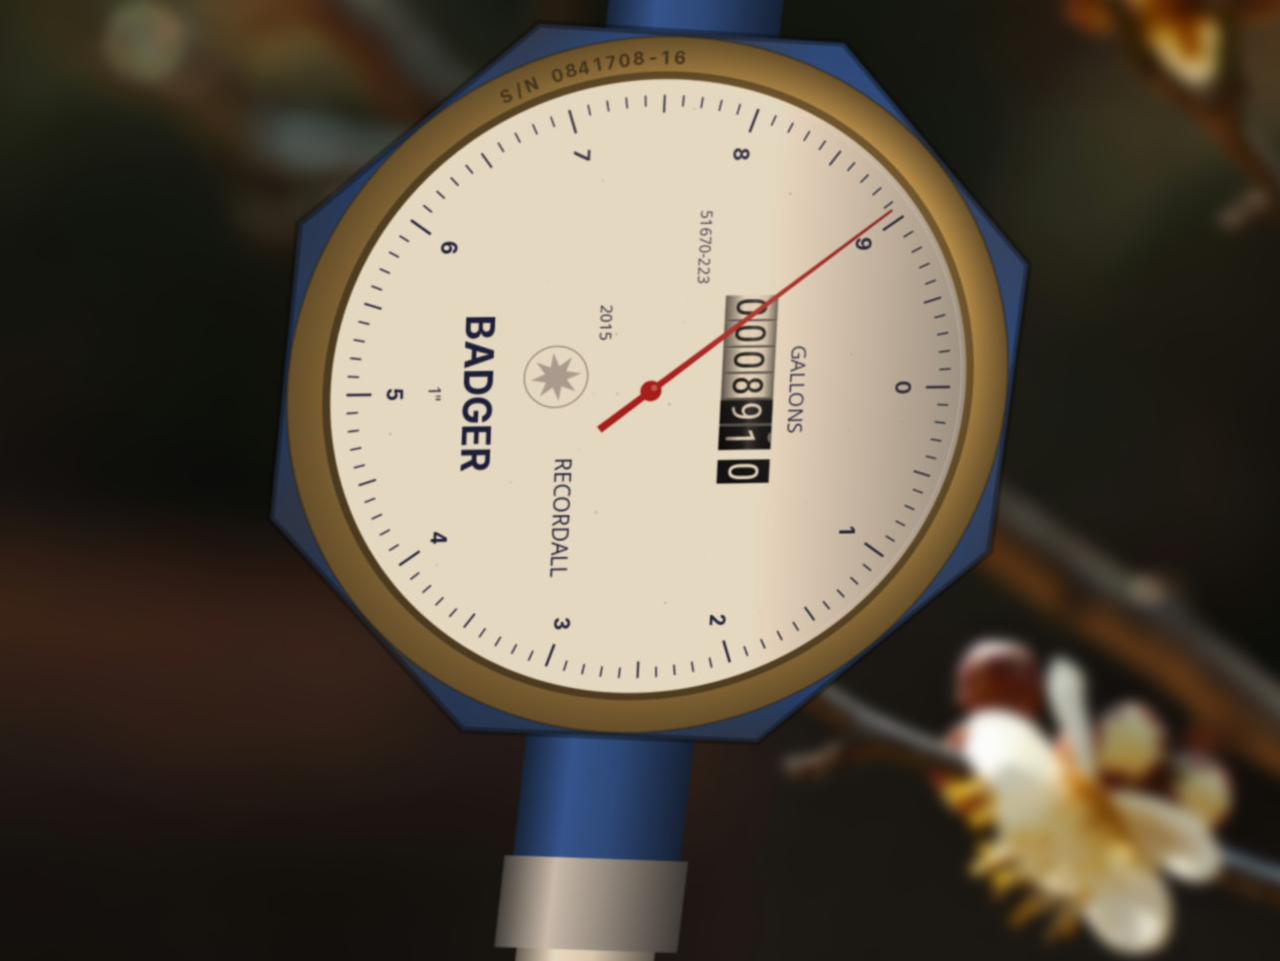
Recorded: 8908.9 gal
